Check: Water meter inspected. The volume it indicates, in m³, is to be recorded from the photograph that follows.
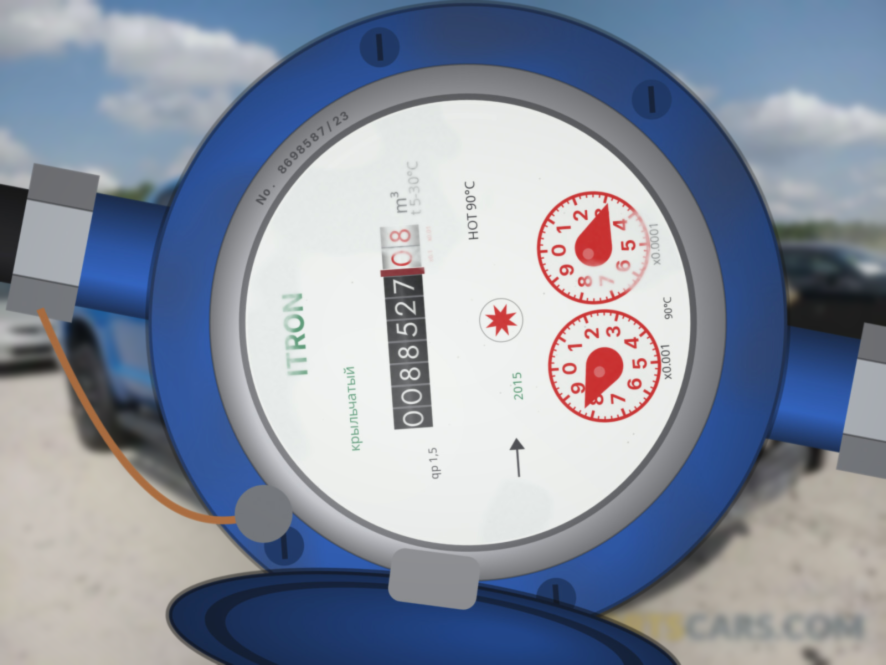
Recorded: 88527.0883 m³
